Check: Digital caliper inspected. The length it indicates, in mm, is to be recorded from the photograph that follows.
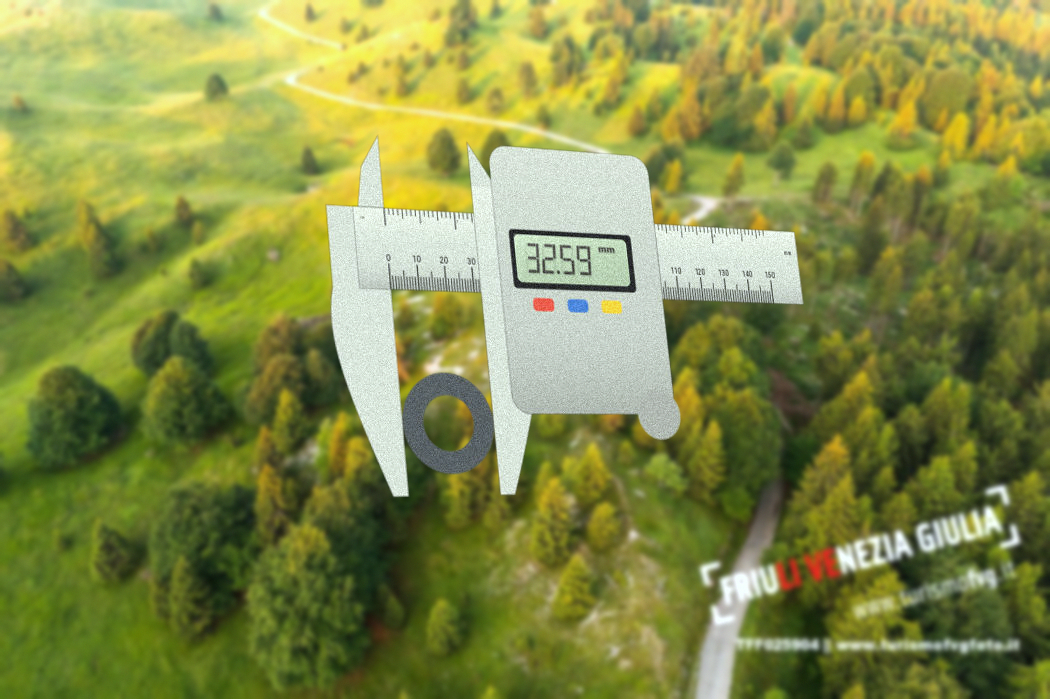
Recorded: 32.59 mm
